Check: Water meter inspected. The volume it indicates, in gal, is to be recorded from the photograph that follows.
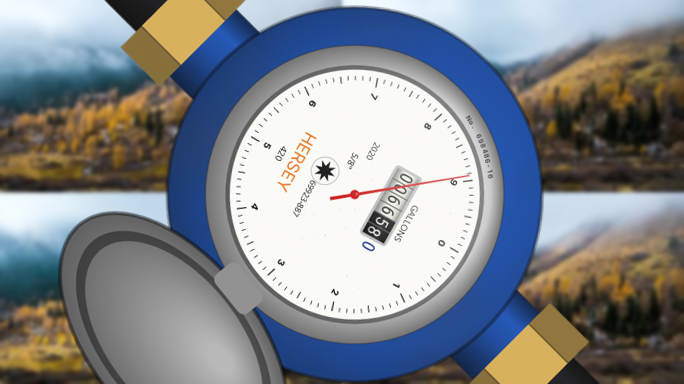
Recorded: 66578.9 gal
